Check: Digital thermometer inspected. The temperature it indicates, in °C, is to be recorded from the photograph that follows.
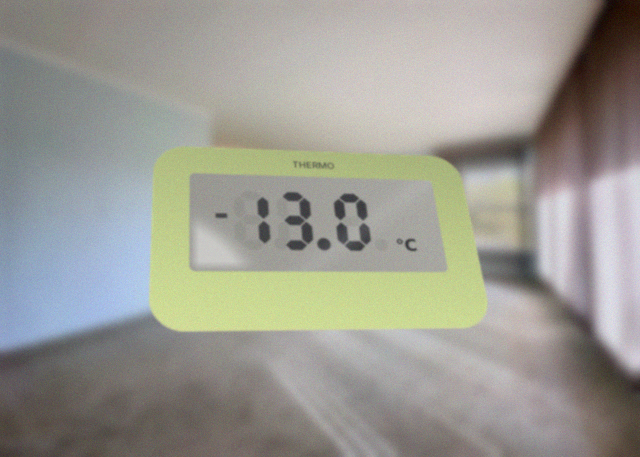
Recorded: -13.0 °C
